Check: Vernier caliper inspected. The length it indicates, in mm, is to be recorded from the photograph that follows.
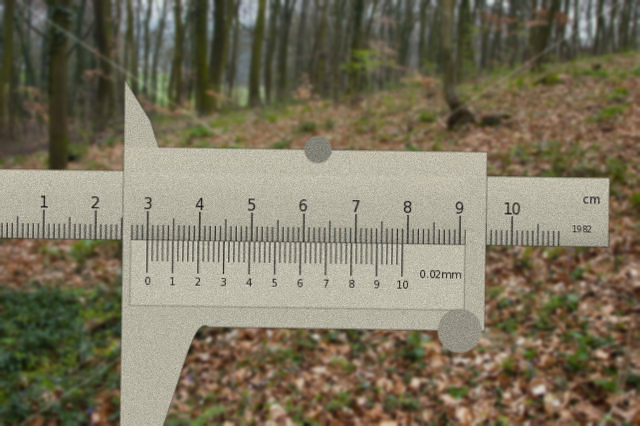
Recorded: 30.0 mm
